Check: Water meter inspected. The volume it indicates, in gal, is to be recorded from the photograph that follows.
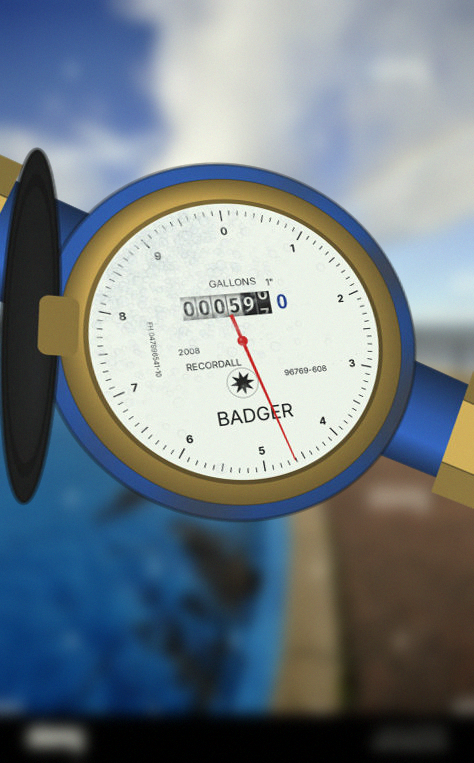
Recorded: 5964.6 gal
